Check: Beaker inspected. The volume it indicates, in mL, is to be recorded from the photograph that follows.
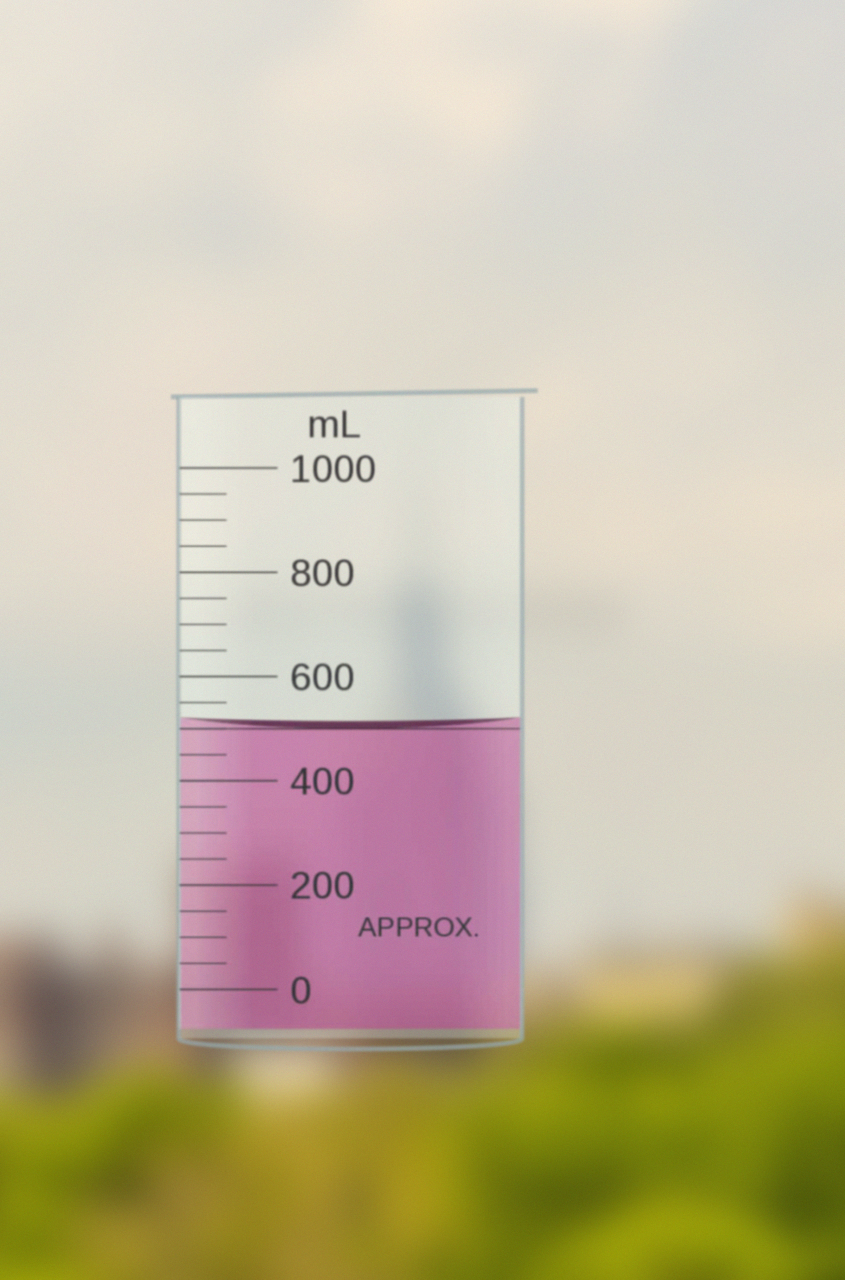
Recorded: 500 mL
